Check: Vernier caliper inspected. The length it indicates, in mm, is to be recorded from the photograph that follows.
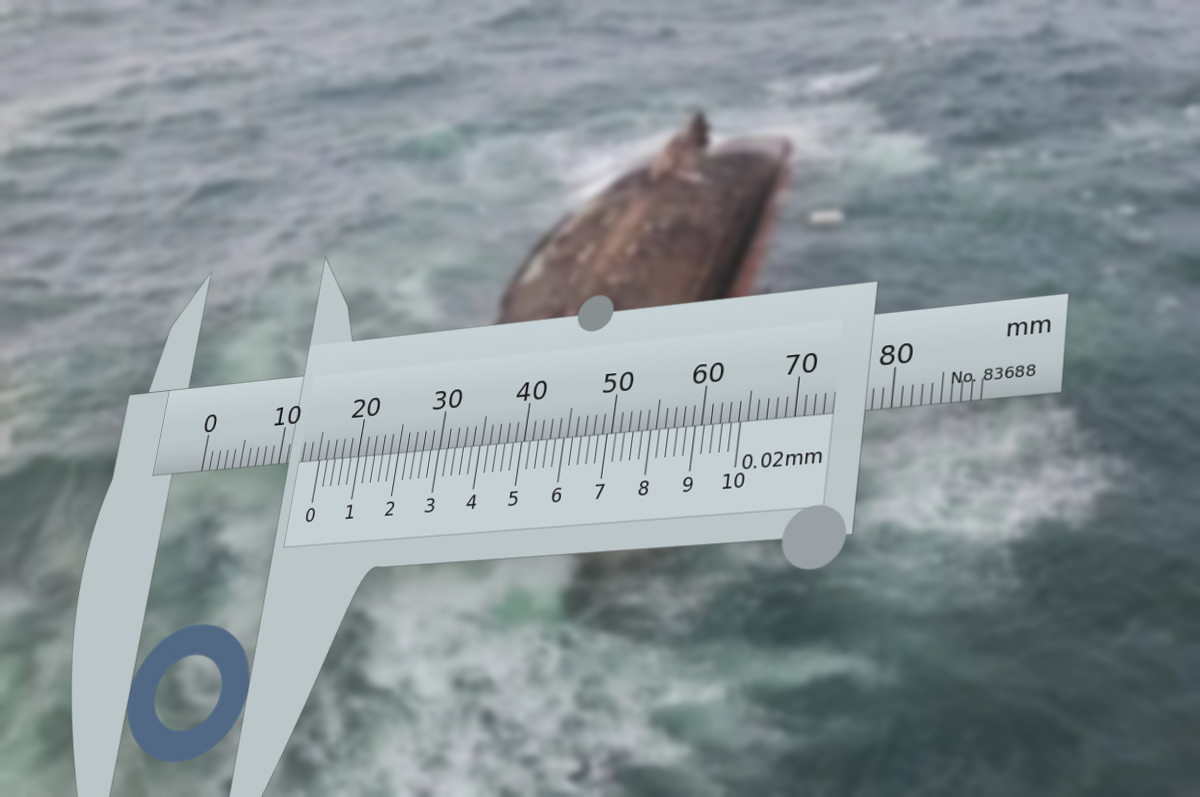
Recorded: 15.2 mm
